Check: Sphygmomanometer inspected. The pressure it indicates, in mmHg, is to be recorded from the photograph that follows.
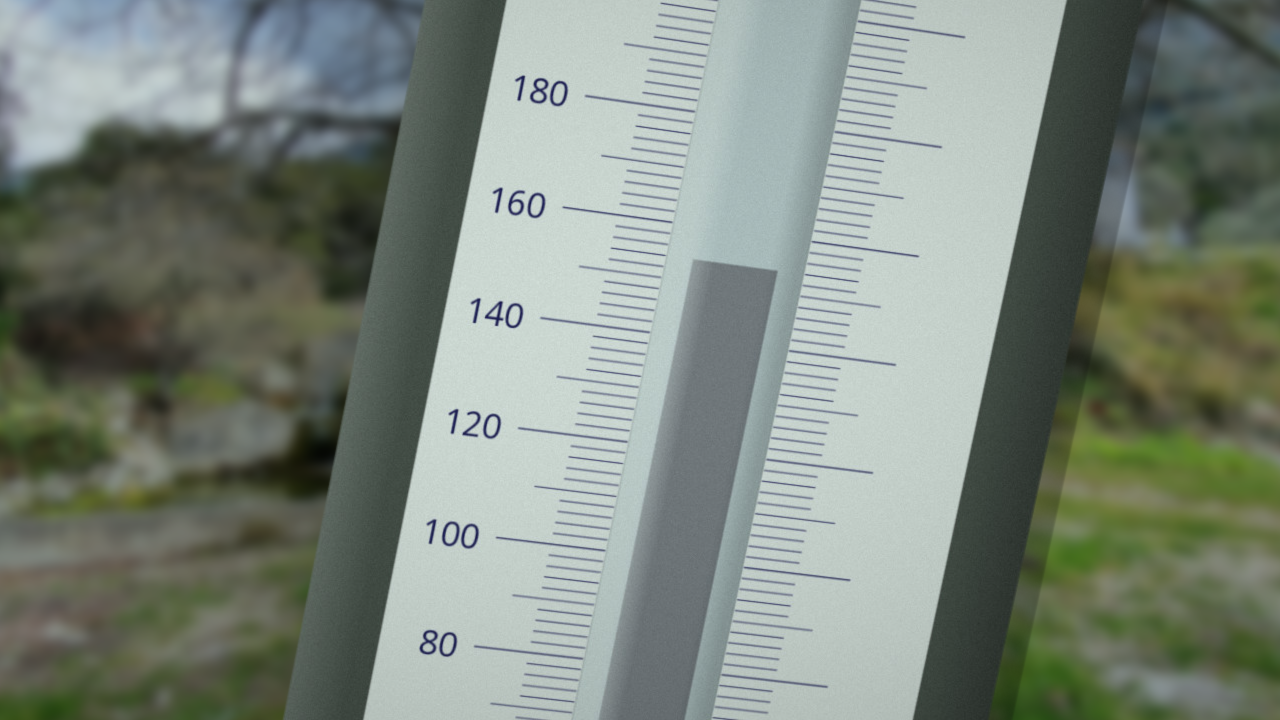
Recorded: 154 mmHg
